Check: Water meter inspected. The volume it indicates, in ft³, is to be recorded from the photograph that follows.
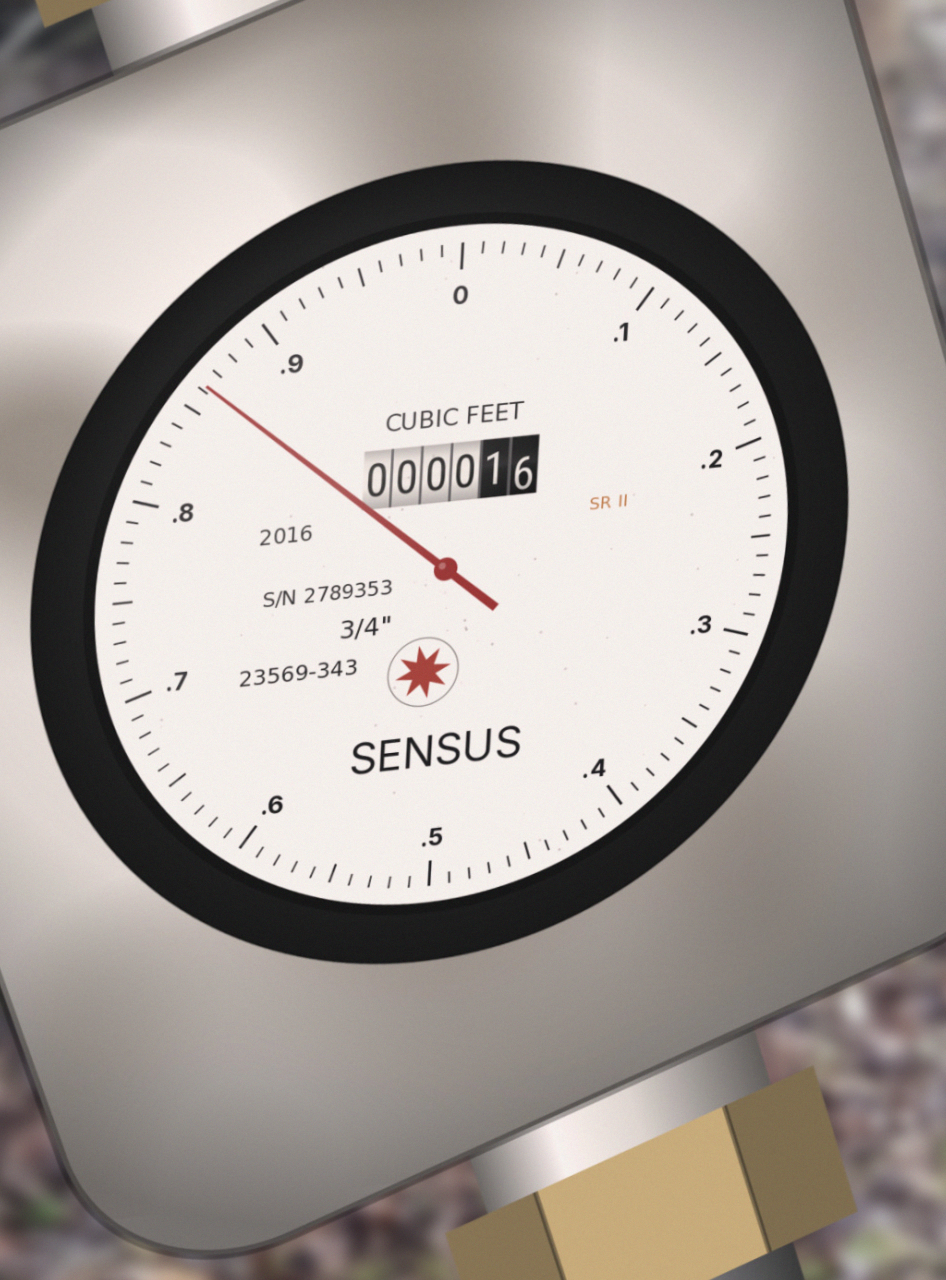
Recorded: 15.86 ft³
